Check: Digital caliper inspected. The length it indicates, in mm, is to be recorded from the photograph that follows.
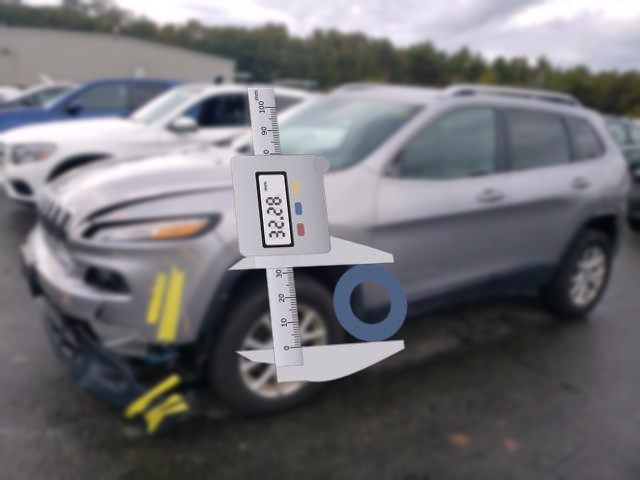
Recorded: 32.28 mm
